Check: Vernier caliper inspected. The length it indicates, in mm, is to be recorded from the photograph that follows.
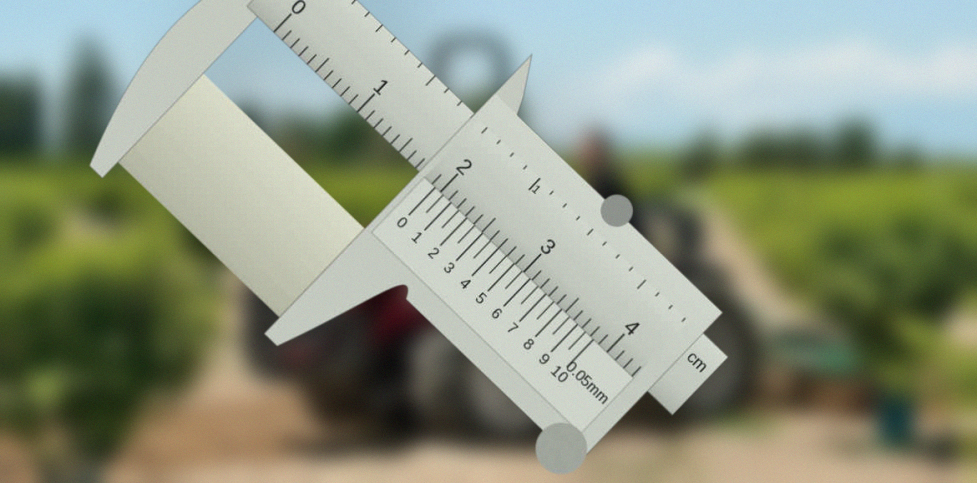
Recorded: 19.4 mm
